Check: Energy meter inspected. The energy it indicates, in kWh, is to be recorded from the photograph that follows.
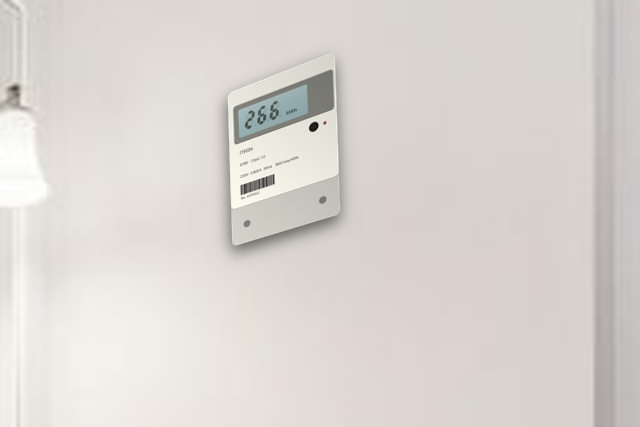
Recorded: 266 kWh
